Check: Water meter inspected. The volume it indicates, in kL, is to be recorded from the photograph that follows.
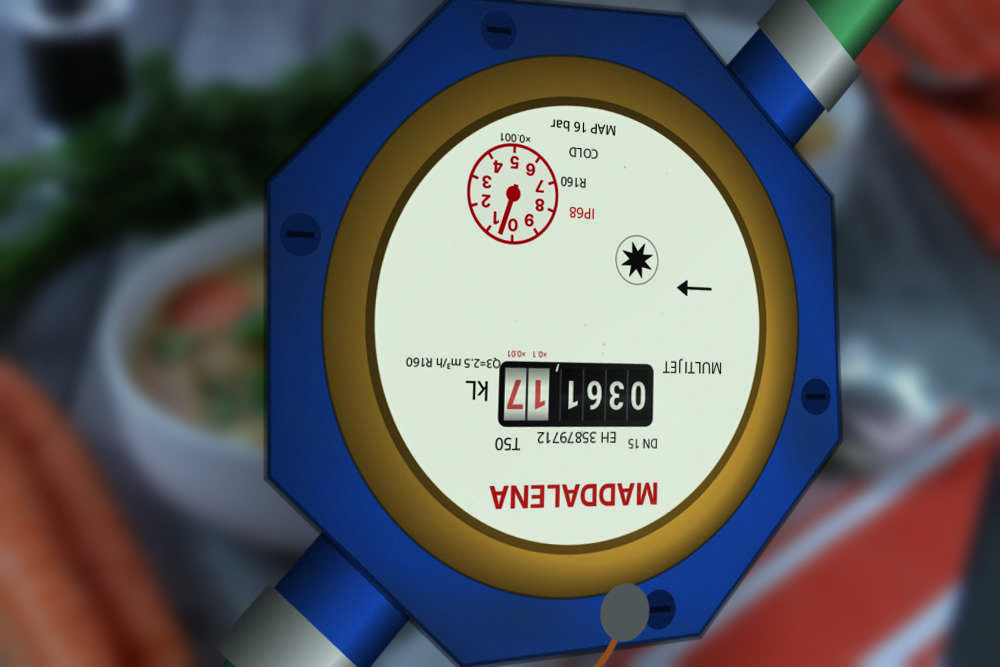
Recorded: 361.170 kL
